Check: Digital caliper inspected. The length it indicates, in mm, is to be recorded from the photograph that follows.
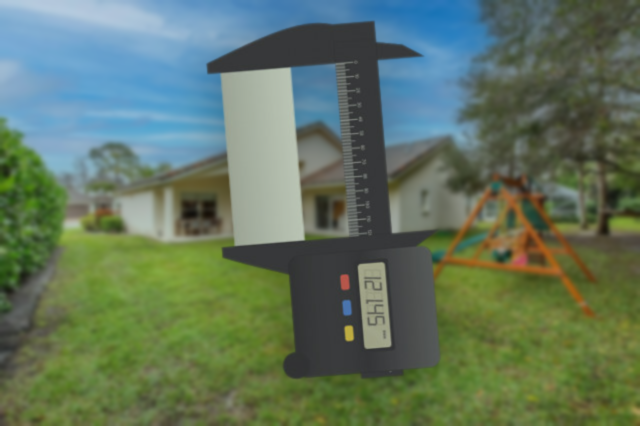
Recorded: 121.45 mm
